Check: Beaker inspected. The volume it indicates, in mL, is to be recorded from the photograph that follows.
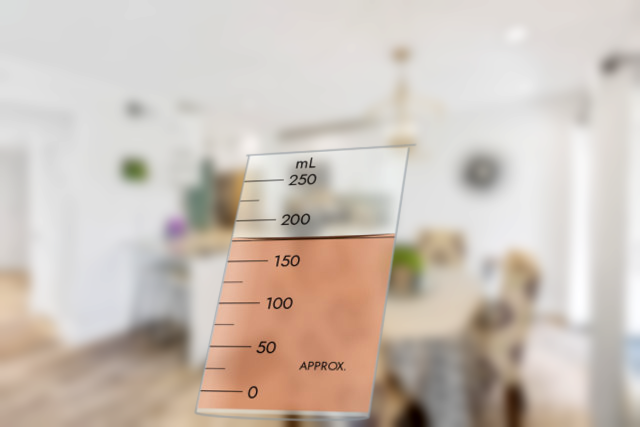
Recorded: 175 mL
